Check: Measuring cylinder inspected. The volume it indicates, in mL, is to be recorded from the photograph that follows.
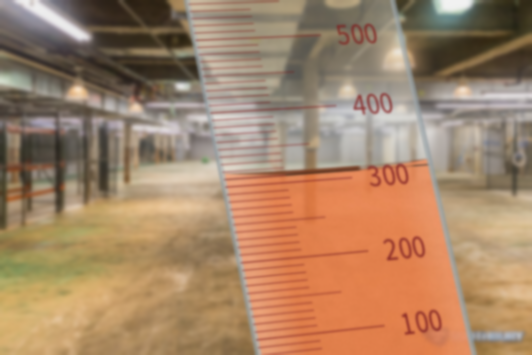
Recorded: 310 mL
